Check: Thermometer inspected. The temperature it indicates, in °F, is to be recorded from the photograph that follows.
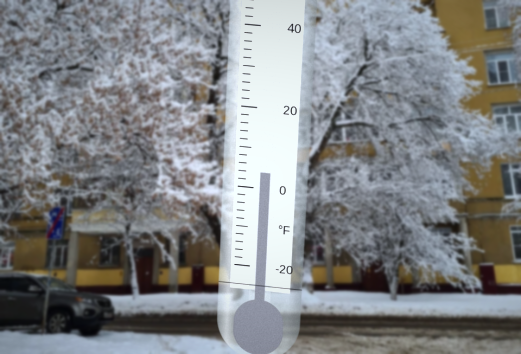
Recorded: 4 °F
